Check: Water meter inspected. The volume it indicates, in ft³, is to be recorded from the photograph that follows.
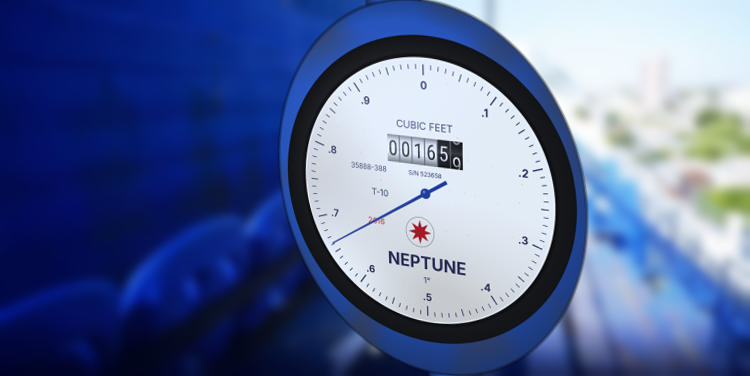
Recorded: 1658.66 ft³
